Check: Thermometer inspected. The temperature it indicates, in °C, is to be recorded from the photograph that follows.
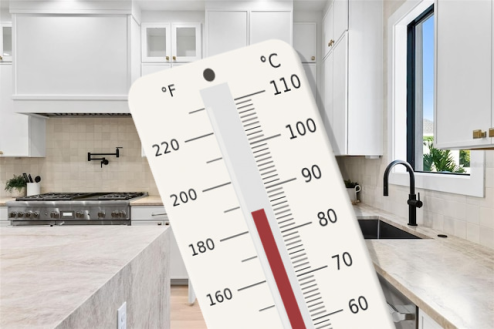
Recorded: 86 °C
